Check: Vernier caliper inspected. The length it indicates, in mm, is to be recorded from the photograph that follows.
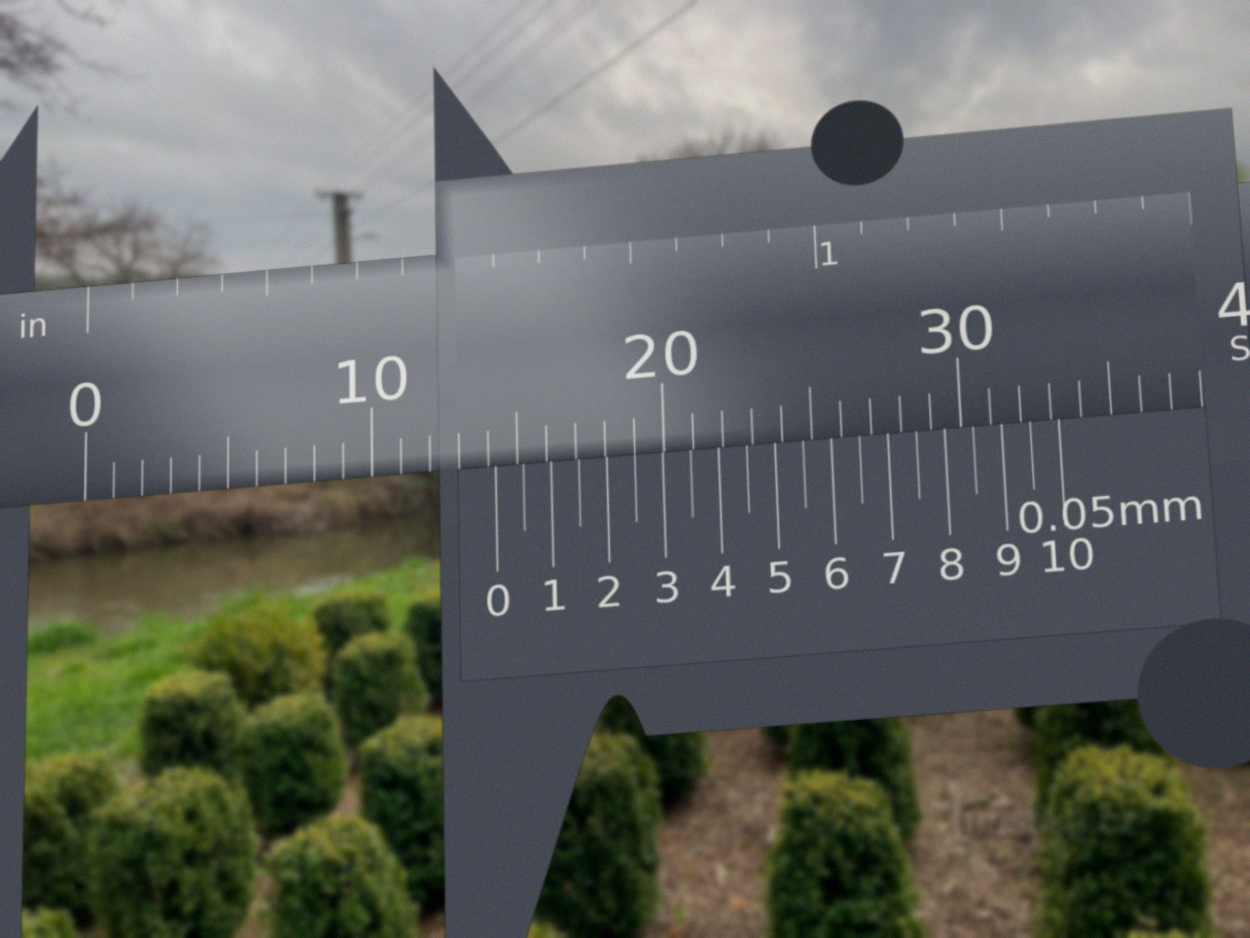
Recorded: 14.25 mm
